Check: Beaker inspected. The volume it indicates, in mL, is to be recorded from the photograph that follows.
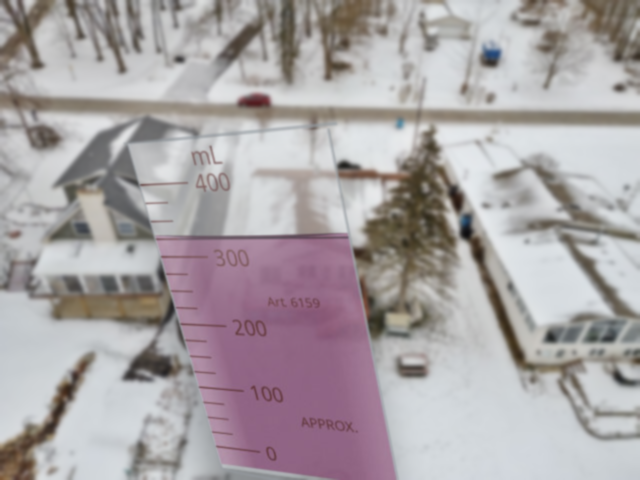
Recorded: 325 mL
